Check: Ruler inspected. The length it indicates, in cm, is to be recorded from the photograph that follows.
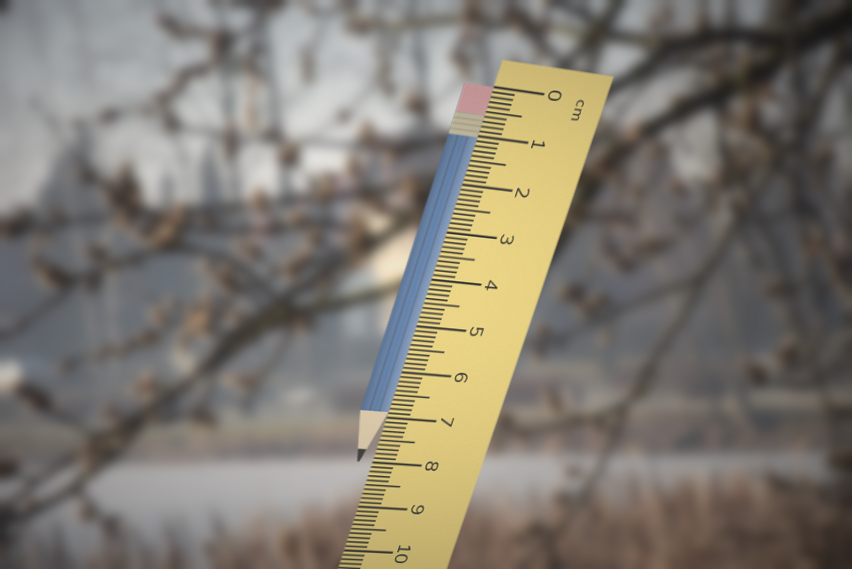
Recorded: 8 cm
